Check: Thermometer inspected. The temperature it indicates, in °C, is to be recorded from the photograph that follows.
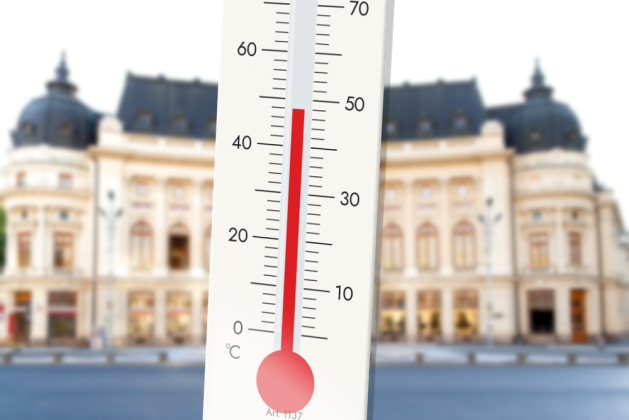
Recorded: 48 °C
